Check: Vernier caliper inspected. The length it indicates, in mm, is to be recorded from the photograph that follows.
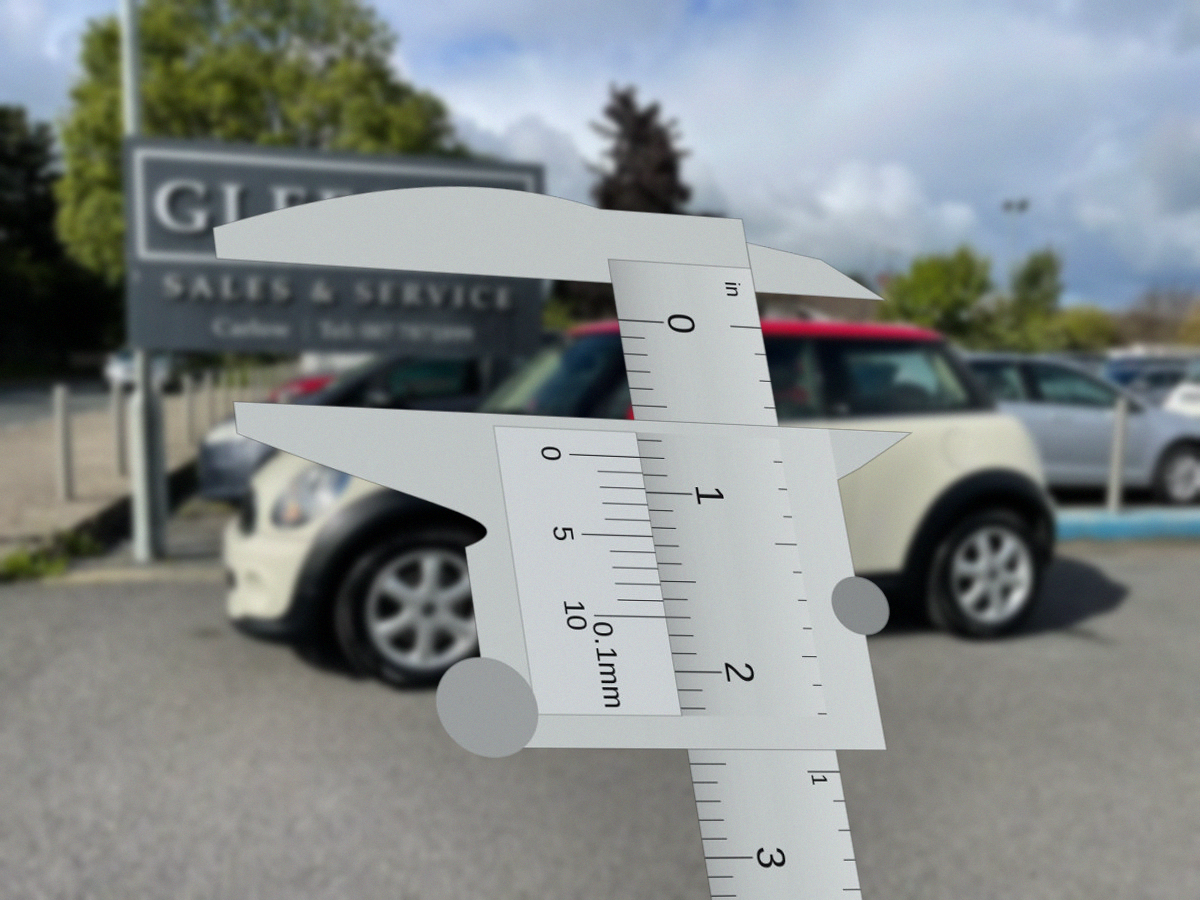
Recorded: 8.0 mm
